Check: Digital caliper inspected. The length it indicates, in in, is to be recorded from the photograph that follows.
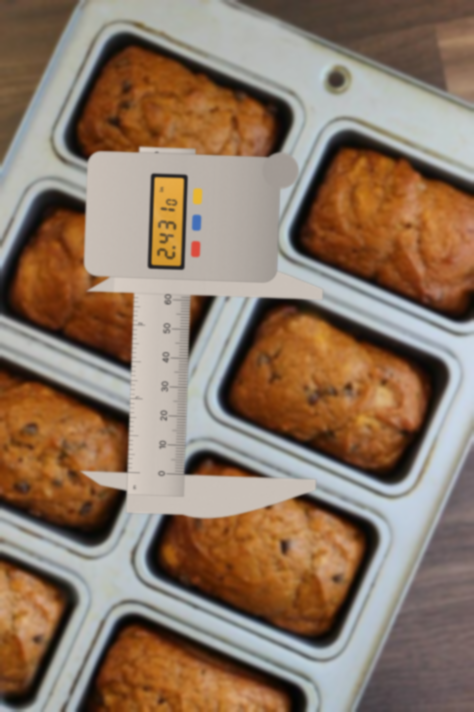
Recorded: 2.4310 in
